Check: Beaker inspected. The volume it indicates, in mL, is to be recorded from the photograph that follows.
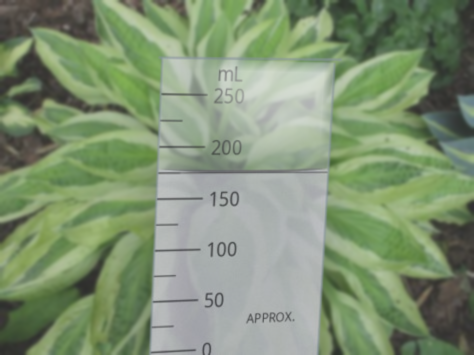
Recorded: 175 mL
